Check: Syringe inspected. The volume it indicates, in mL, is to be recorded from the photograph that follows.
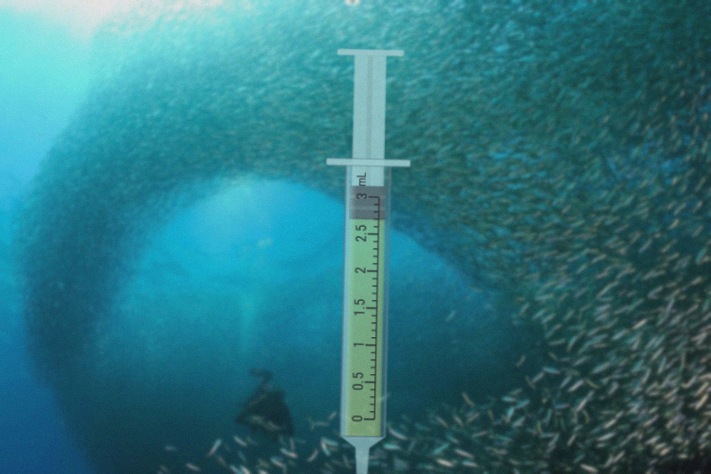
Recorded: 2.7 mL
